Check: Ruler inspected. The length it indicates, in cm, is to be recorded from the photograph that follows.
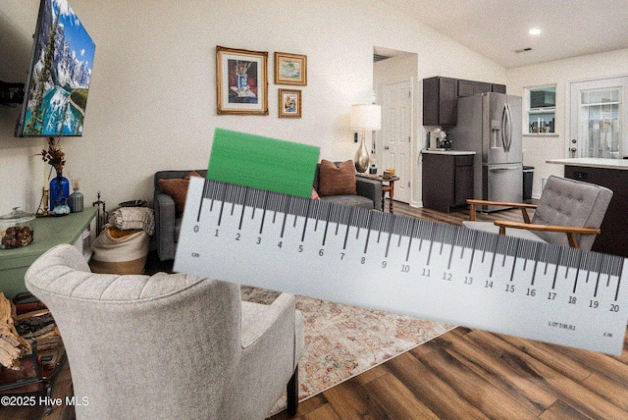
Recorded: 5 cm
